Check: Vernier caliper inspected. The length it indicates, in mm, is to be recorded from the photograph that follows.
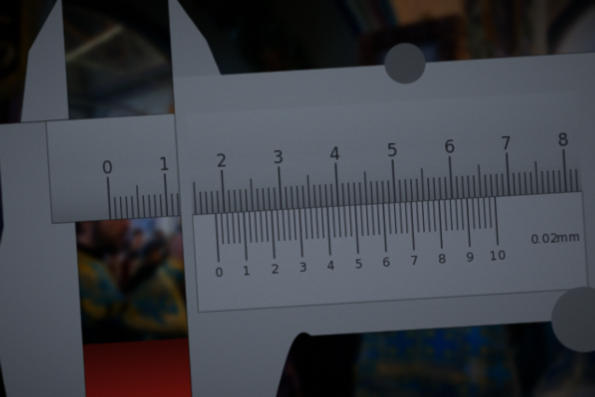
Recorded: 18.5 mm
